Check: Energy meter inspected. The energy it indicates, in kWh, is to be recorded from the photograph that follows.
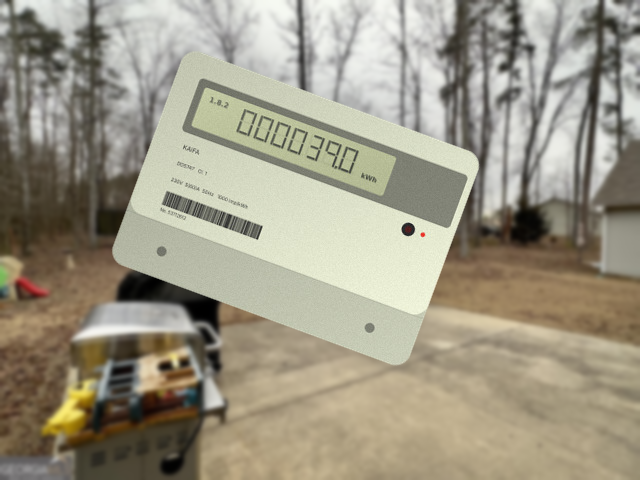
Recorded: 39.0 kWh
